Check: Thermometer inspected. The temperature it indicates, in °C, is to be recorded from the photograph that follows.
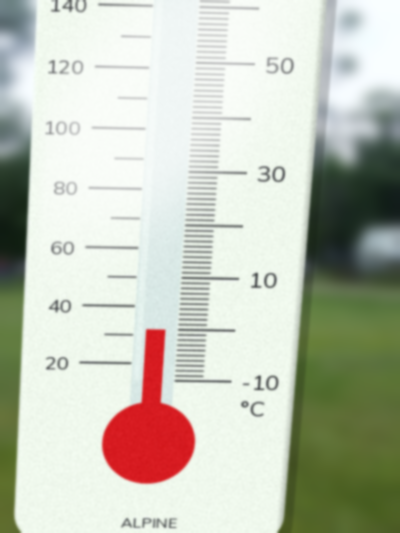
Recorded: 0 °C
